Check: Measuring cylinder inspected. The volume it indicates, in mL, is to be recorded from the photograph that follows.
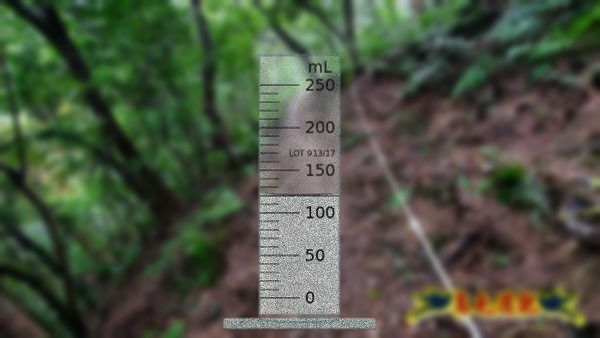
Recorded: 120 mL
